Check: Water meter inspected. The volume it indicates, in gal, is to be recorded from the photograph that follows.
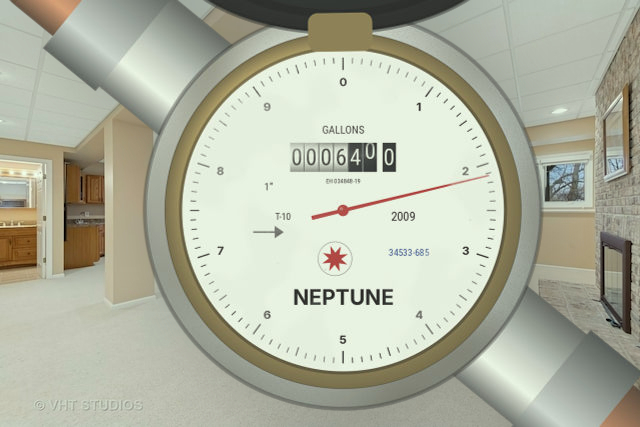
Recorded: 6402.1 gal
